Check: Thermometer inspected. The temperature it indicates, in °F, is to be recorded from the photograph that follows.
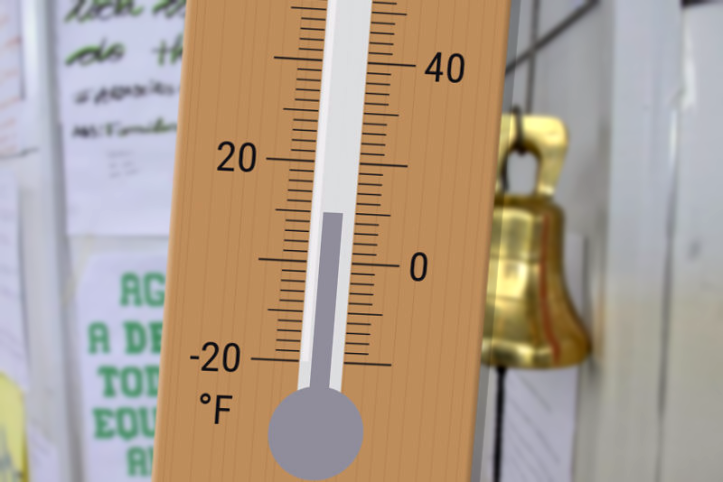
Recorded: 10 °F
